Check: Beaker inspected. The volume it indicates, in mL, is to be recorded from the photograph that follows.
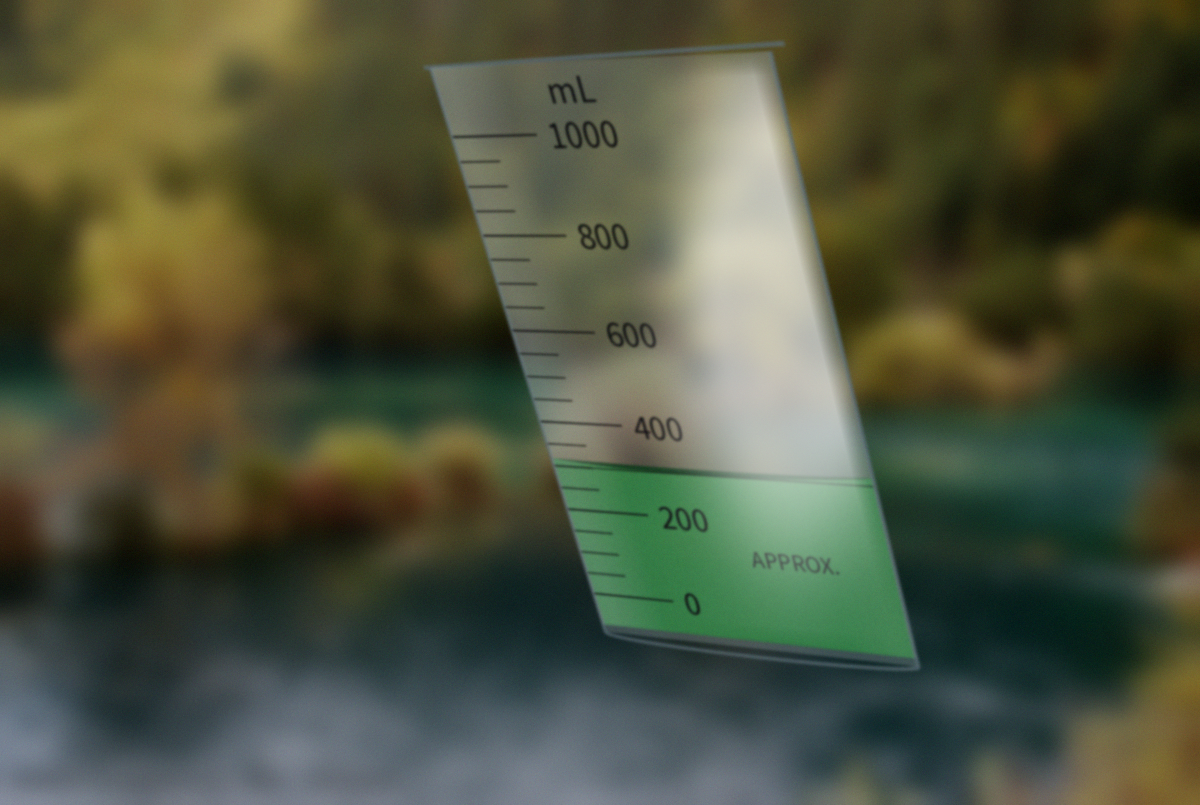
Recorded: 300 mL
